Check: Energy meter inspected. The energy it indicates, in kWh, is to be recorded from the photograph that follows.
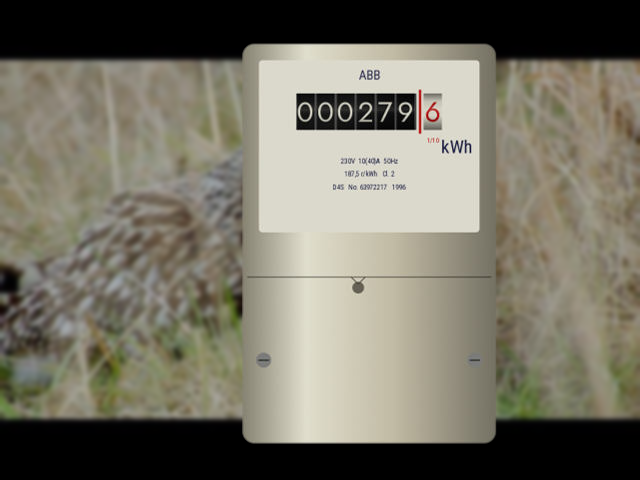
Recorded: 279.6 kWh
